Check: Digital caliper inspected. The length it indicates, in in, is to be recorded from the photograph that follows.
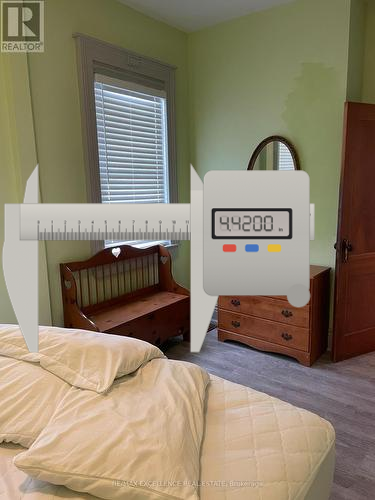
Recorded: 4.4200 in
